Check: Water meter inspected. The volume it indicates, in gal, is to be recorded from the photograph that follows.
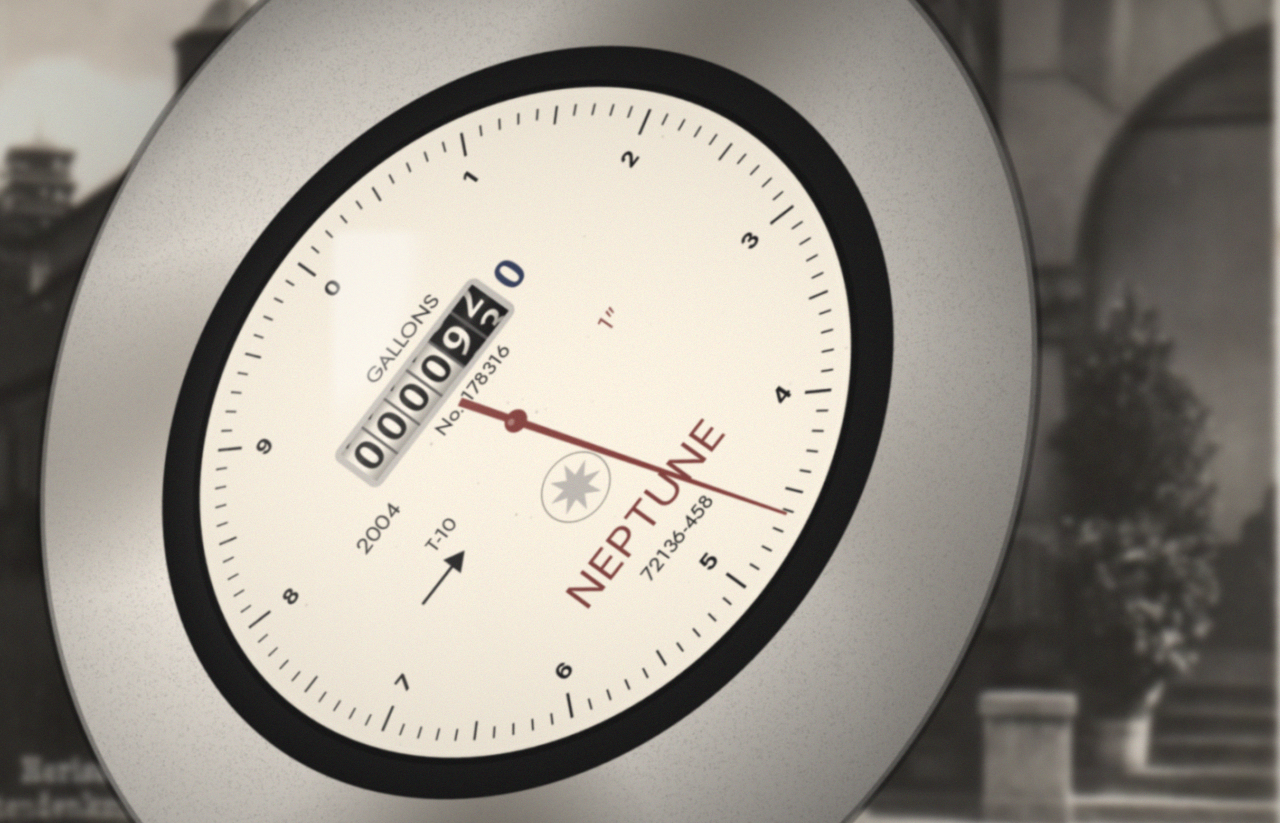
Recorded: 924.6 gal
